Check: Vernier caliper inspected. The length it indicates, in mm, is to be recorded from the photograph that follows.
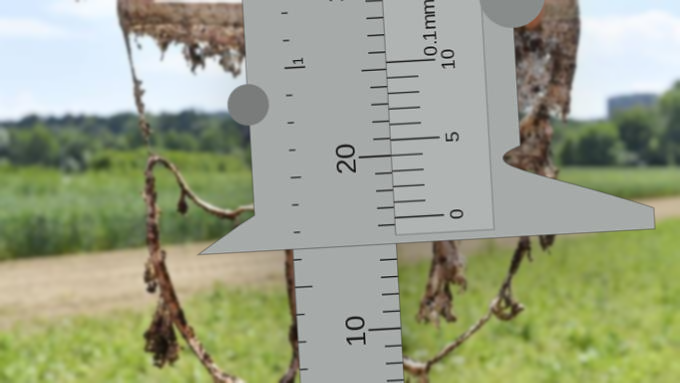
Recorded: 16.4 mm
